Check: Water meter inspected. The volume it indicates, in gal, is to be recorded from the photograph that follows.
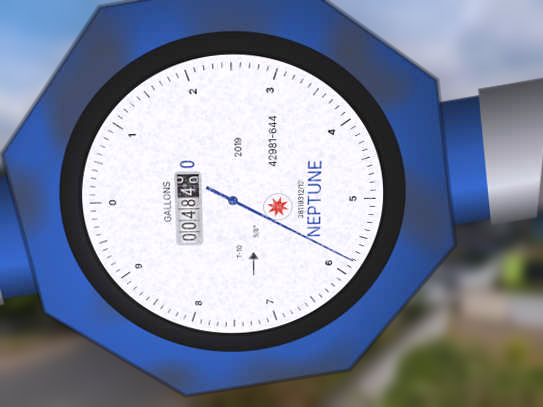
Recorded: 48485.8 gal
